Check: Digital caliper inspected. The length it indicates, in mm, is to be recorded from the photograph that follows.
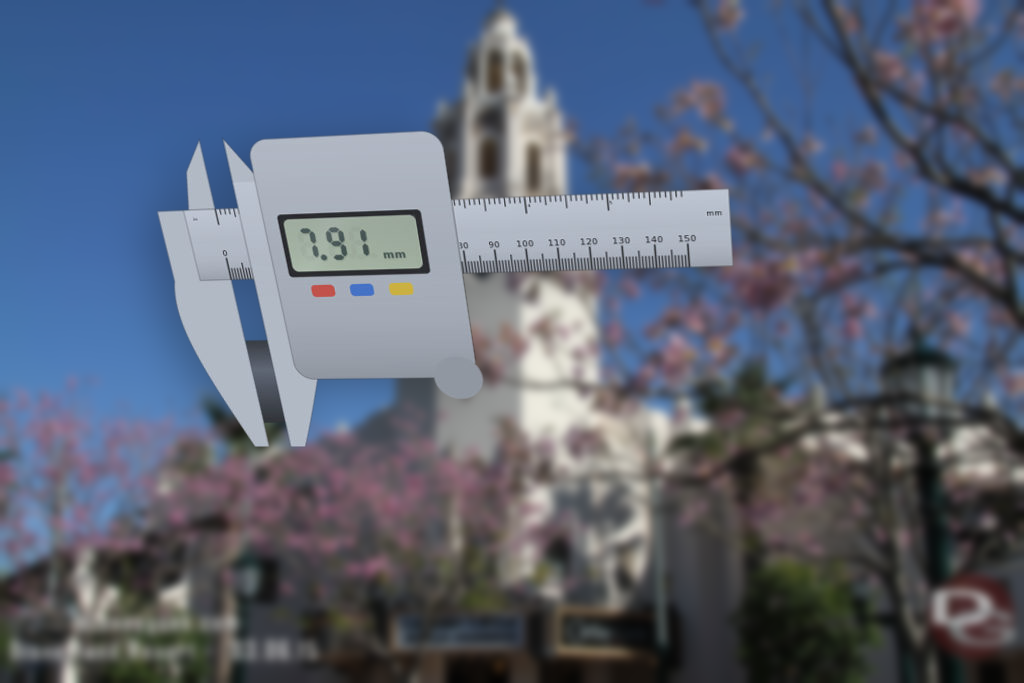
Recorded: 7.91 mm
